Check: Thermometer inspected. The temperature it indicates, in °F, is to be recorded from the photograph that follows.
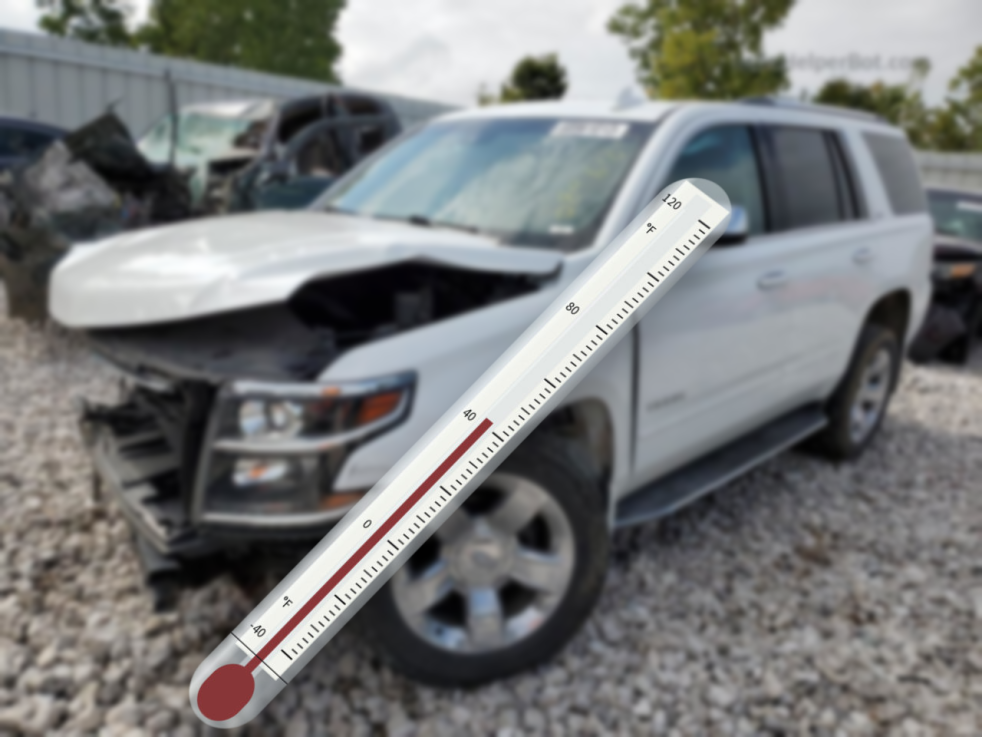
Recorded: 42 °F
